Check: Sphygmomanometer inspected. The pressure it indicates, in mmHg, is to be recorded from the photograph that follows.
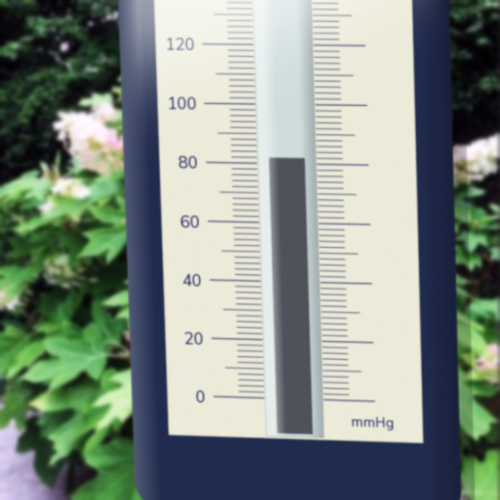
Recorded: 82 mmHg
